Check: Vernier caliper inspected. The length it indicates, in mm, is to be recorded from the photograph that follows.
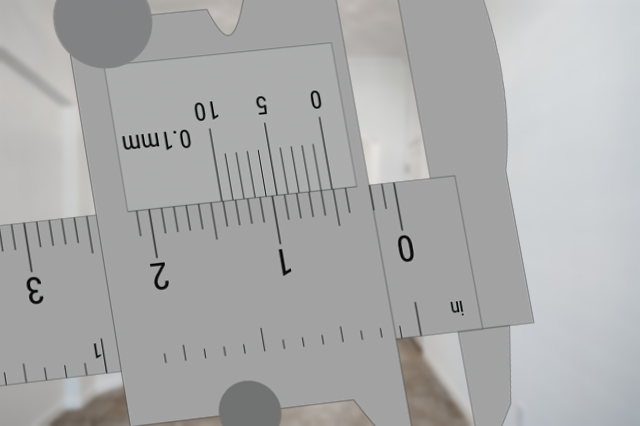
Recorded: 5.1 mm
